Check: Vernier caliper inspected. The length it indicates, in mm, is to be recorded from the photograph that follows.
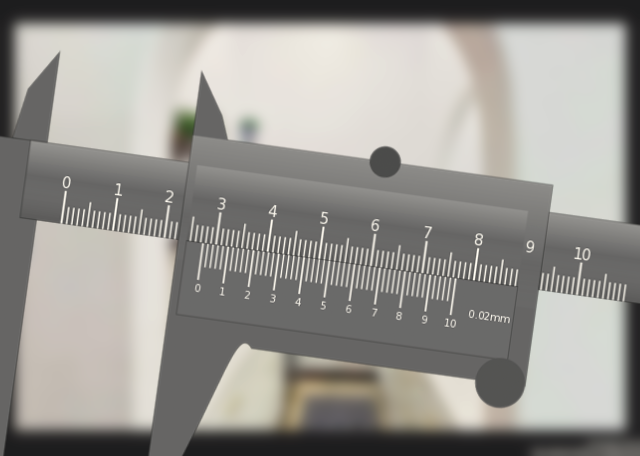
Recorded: 27.5 mm
